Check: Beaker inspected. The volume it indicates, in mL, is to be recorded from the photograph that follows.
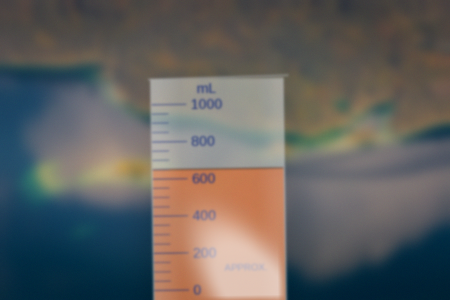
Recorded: 650 mL
